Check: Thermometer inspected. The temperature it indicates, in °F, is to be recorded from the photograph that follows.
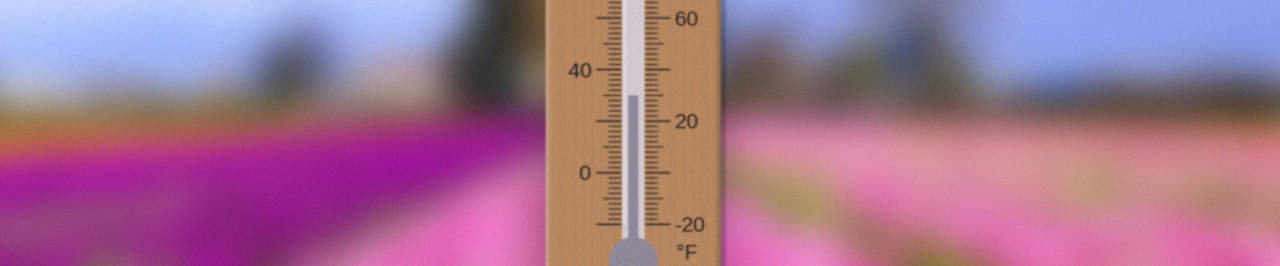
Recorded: 30 °F
